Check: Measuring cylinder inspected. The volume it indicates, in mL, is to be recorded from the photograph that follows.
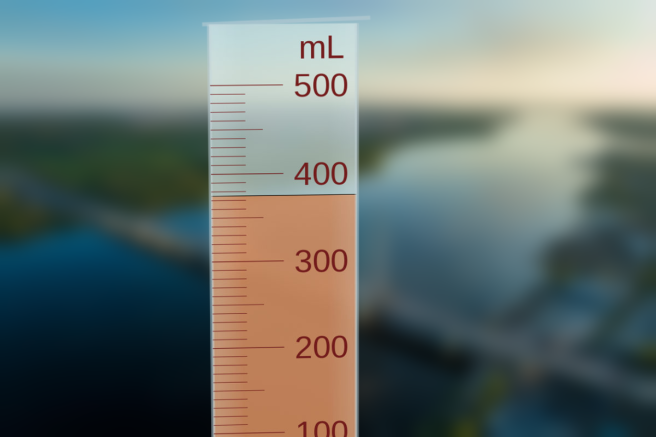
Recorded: 375 mL
